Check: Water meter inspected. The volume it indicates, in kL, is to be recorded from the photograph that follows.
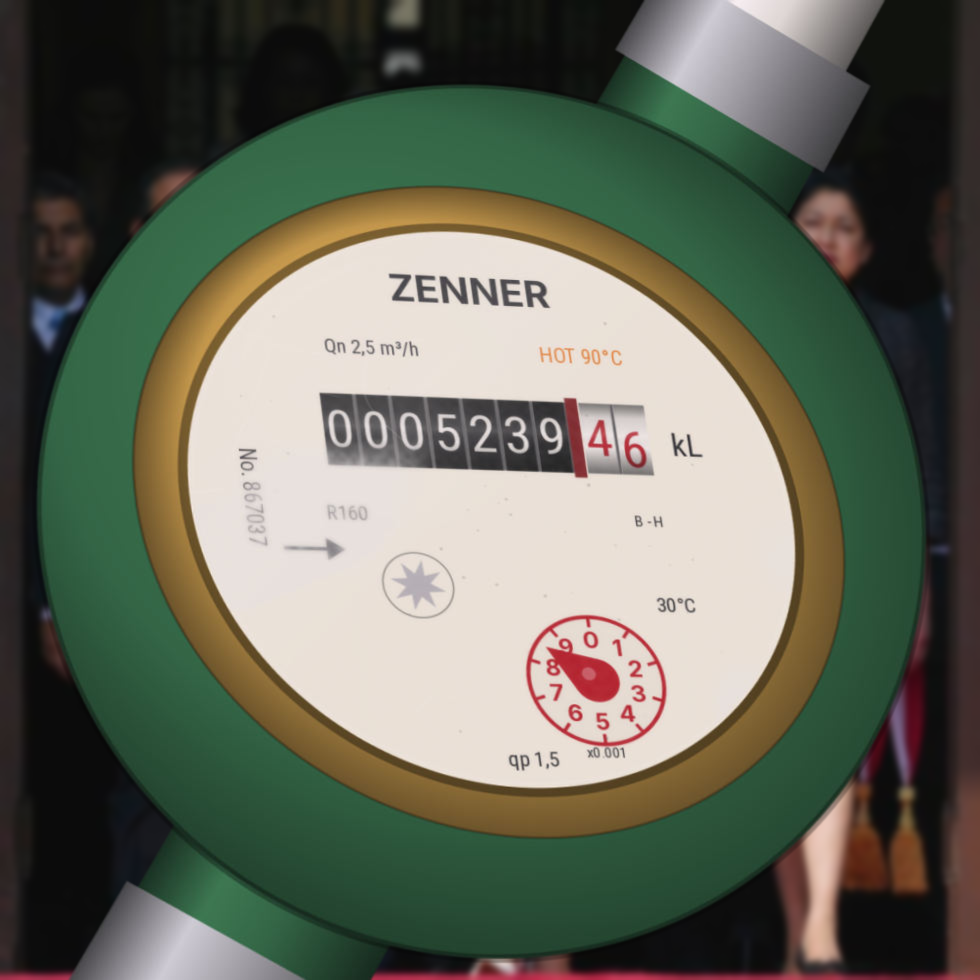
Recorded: 5239.458 kL
